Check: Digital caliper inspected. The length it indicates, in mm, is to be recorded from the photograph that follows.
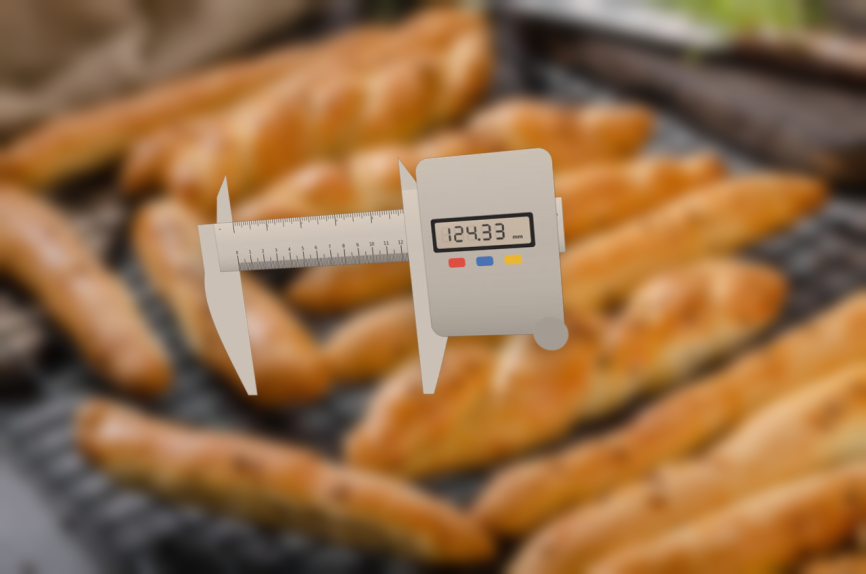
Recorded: 124.33 mm
